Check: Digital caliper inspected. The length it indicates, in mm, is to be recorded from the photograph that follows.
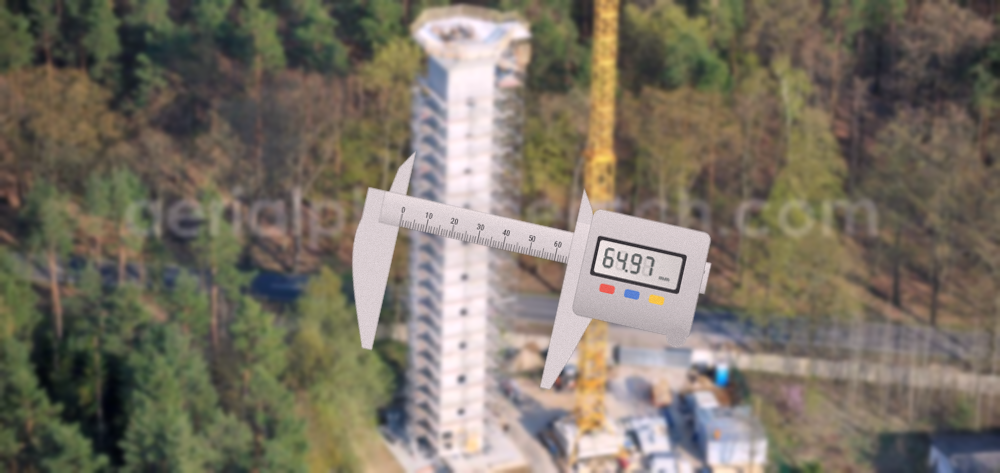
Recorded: 64.97 mm
